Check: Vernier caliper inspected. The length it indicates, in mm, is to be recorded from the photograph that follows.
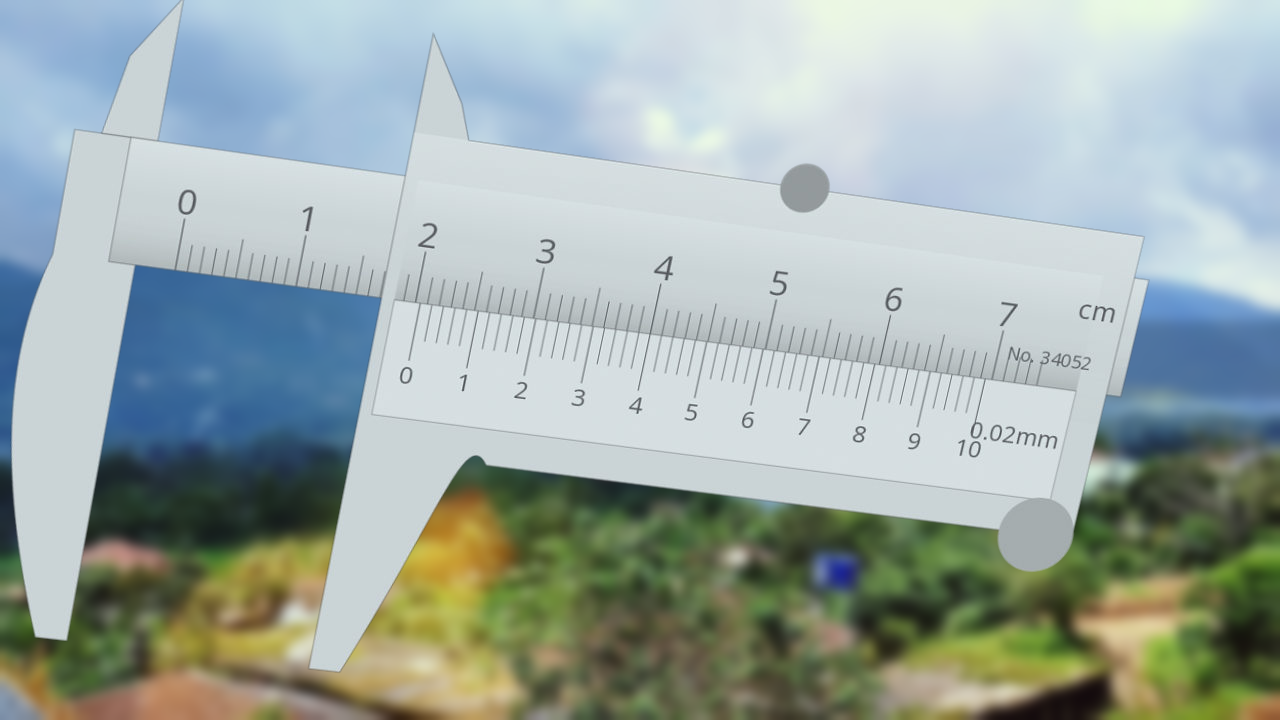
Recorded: 20.4 mm
